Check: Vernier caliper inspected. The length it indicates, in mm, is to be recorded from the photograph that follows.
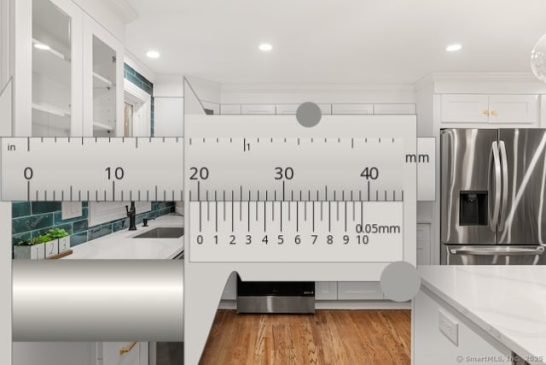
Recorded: 20.2 mm
